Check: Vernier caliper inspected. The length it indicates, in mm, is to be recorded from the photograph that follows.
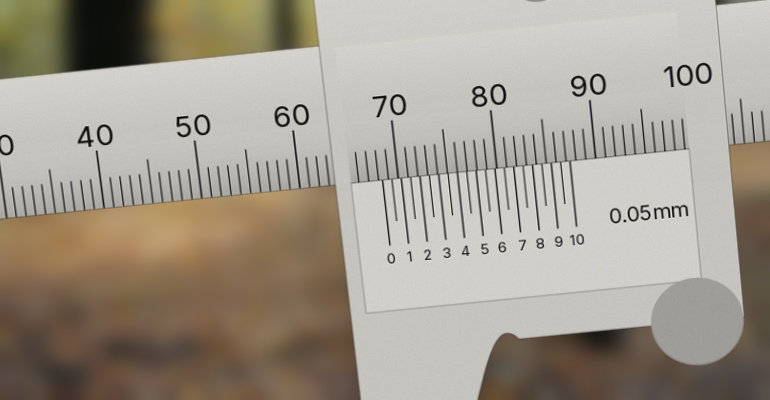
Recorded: 68.4 mm
